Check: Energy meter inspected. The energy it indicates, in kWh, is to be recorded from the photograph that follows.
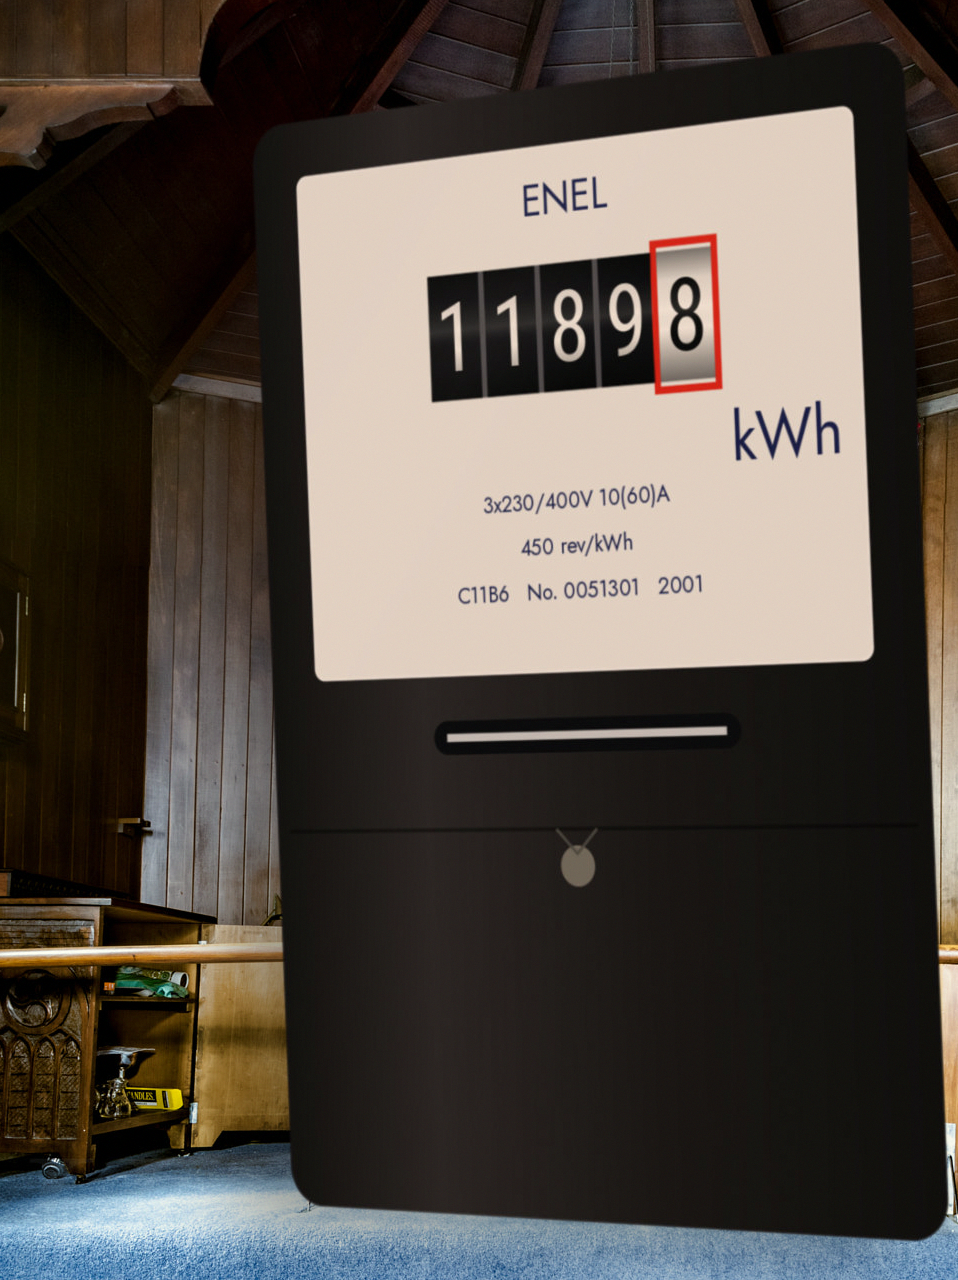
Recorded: 1189.8 kWh
